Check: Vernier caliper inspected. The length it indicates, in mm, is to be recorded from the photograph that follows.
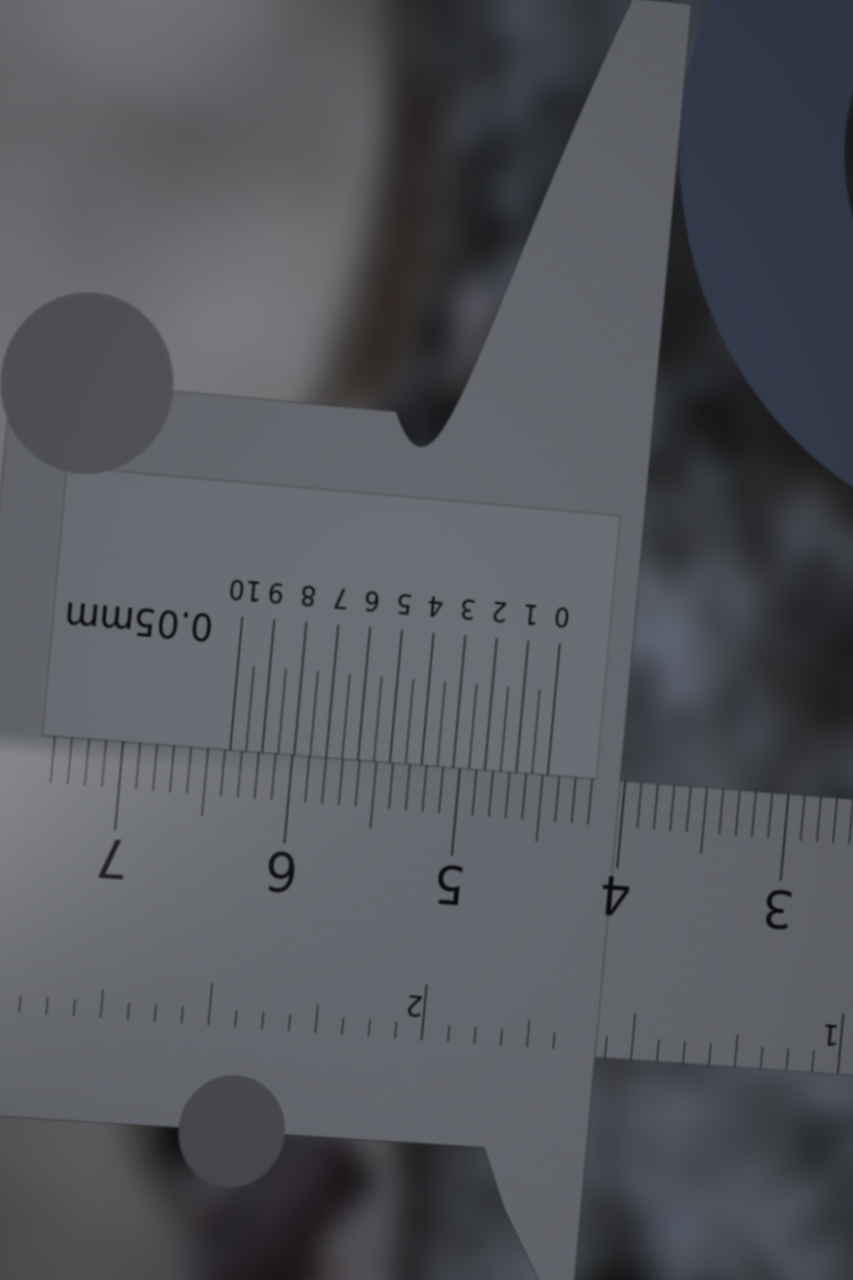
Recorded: 44.7 mm
